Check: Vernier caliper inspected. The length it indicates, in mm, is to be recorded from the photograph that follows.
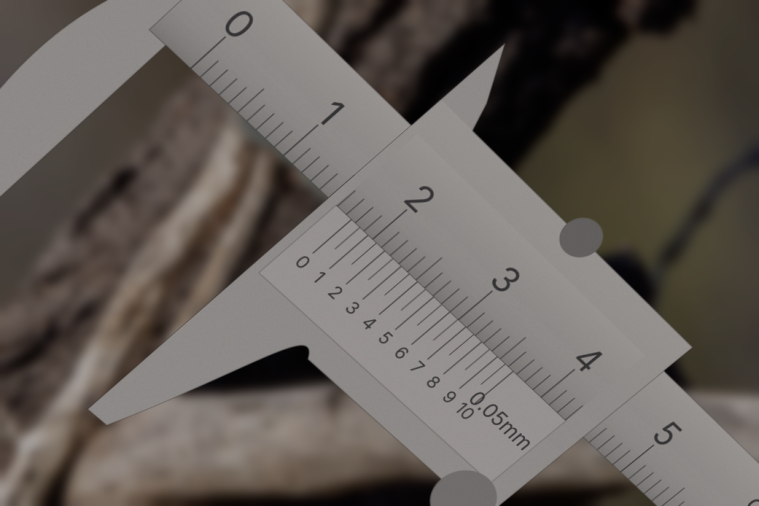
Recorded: 17.6 mm
